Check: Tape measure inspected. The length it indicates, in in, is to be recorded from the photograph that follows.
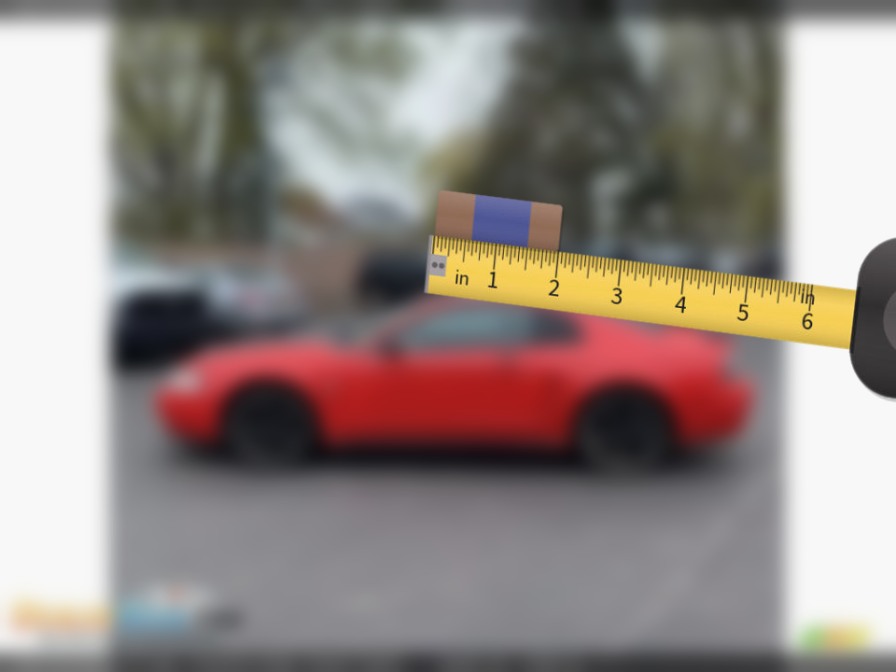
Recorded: 2 in
